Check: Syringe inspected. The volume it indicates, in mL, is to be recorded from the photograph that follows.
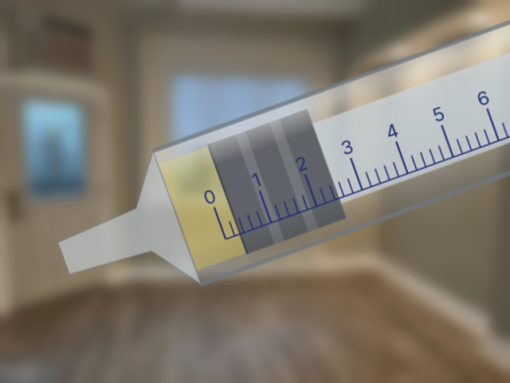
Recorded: 0.3 mL
